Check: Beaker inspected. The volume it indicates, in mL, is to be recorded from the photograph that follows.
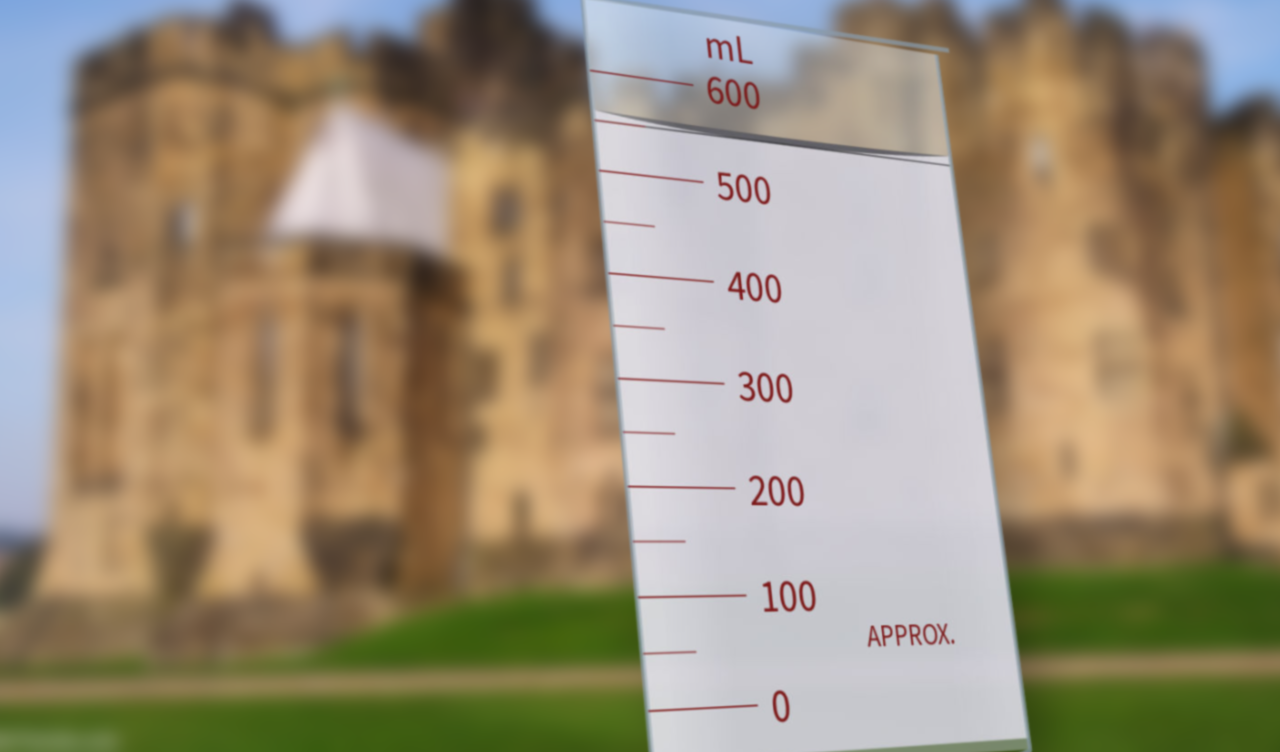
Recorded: 550 mL
